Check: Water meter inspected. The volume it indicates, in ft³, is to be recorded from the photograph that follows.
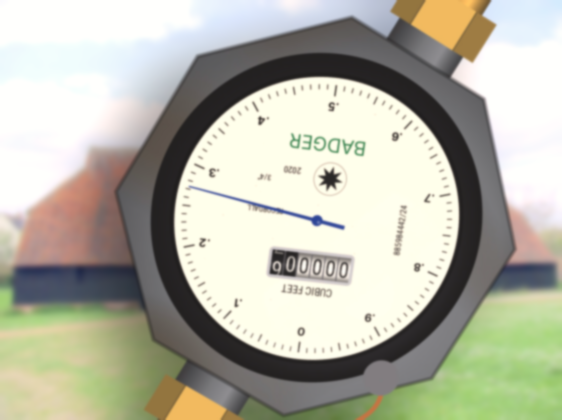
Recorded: 6.27 ft³
